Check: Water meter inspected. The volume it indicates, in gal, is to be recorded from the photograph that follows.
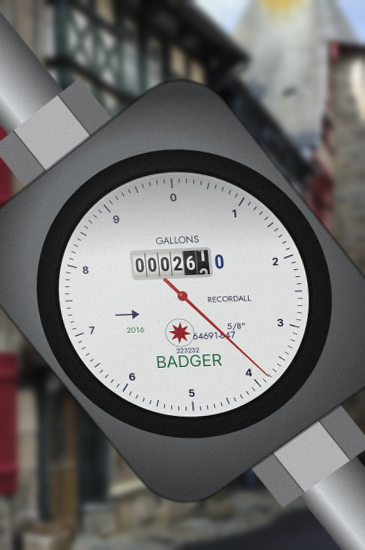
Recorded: 2613.8 gal
